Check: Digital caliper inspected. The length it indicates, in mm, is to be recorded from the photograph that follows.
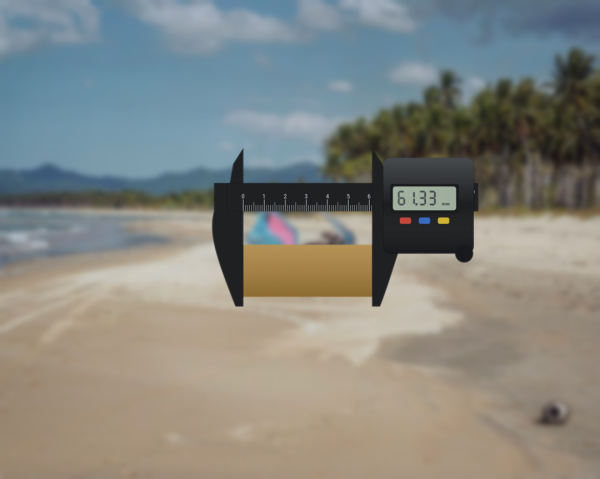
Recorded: 61.33 mm
